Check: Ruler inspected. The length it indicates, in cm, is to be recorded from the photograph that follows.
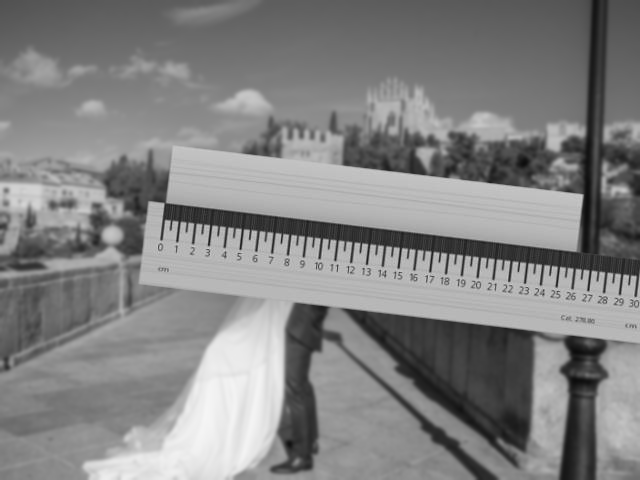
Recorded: 26 cm
